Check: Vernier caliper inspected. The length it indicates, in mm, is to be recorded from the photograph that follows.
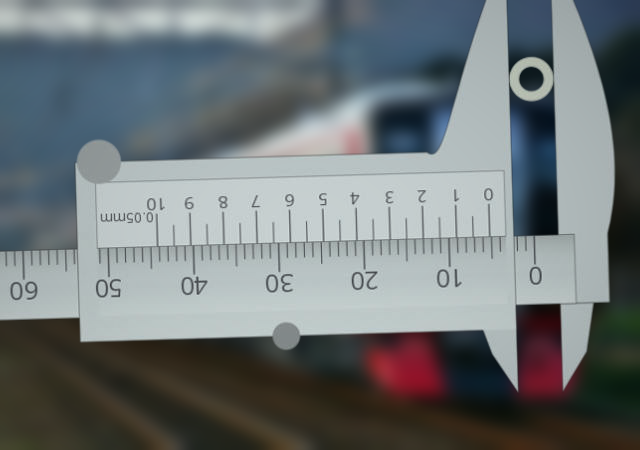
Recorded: 5.2 mm
